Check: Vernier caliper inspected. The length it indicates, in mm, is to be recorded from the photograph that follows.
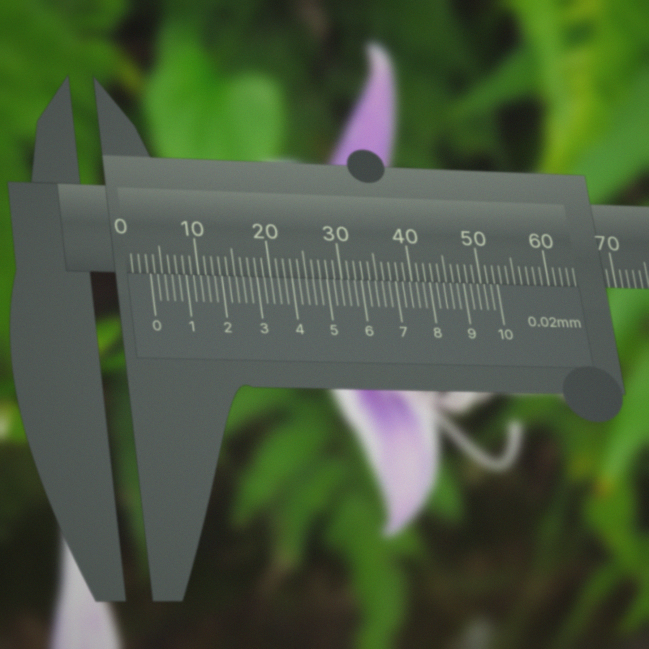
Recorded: 3.4 mm
